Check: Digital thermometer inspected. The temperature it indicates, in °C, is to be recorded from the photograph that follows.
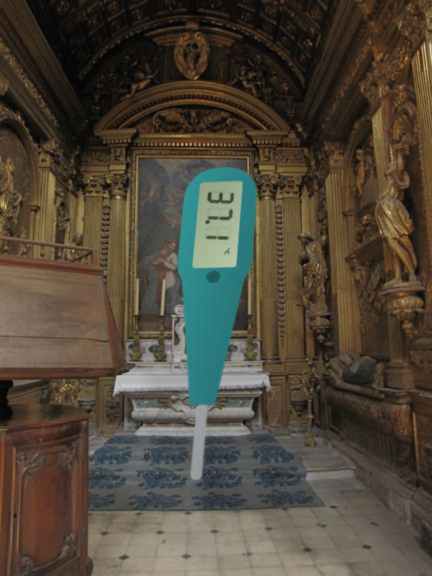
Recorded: 37.1 °C
